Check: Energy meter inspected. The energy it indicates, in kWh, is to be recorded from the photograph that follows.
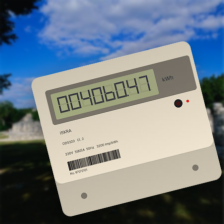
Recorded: 4060.47 kWh
